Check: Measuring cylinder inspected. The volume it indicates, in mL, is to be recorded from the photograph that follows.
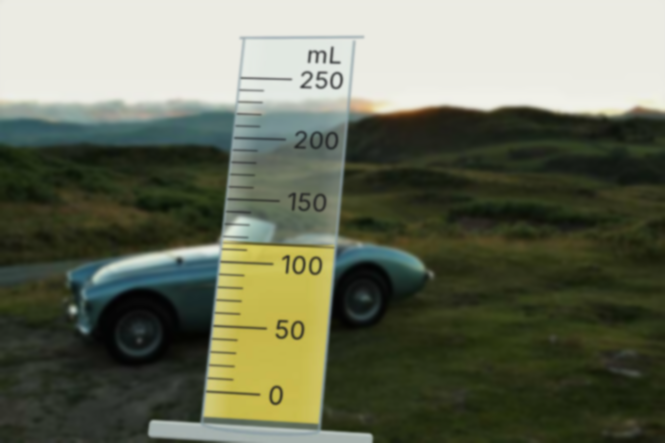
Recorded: 115 mL
